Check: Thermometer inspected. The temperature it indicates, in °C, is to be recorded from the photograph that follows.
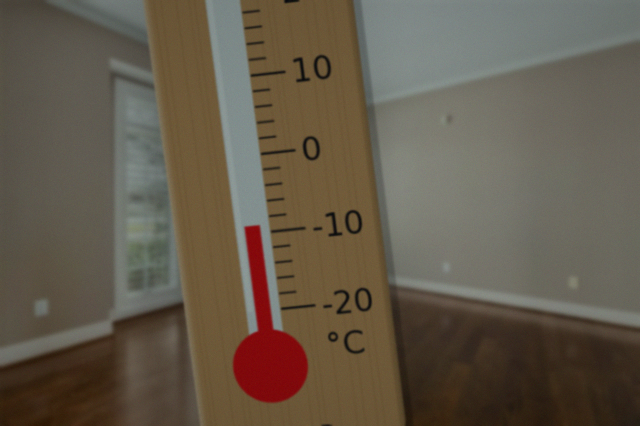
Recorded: -9 °C
